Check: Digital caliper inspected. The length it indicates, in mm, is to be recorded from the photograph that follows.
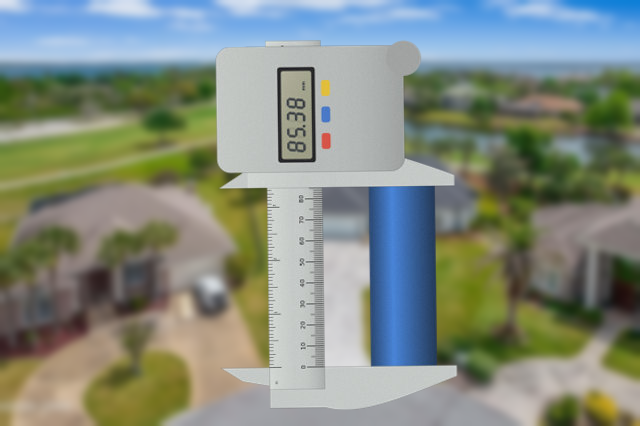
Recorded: 85.38 mm
